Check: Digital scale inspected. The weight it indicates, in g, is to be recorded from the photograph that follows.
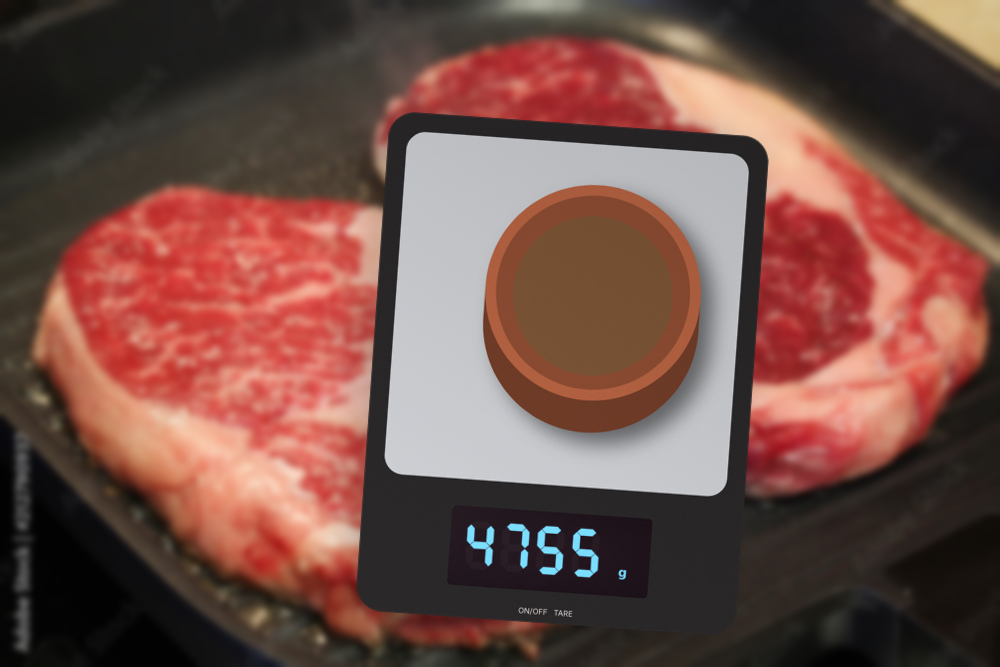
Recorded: 4755 g
